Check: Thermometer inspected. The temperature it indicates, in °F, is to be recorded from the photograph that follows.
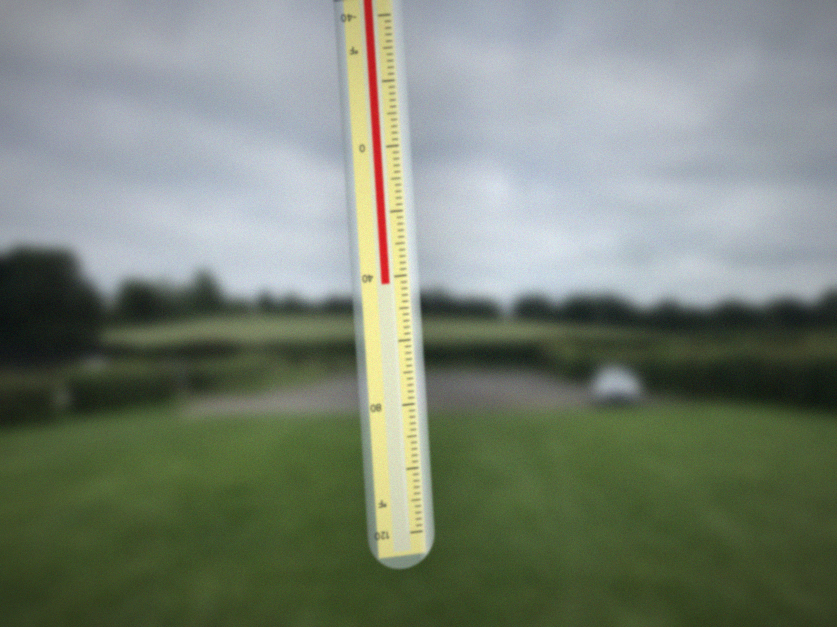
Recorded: 42 °F
